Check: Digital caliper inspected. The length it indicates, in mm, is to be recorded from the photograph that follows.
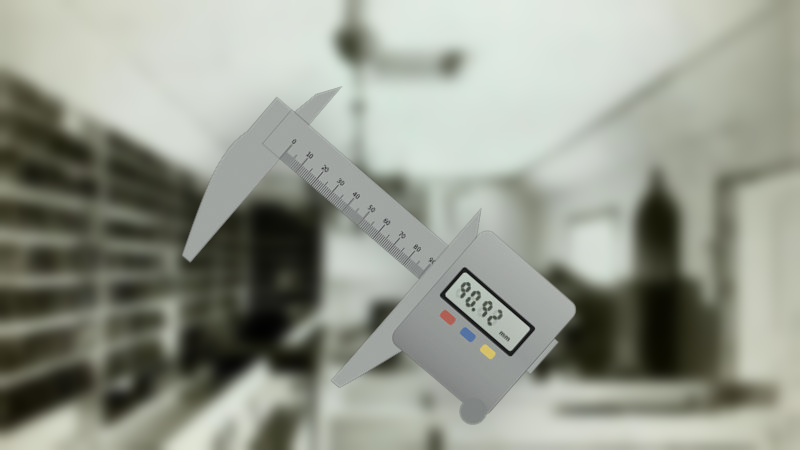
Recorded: 90.92 mm
